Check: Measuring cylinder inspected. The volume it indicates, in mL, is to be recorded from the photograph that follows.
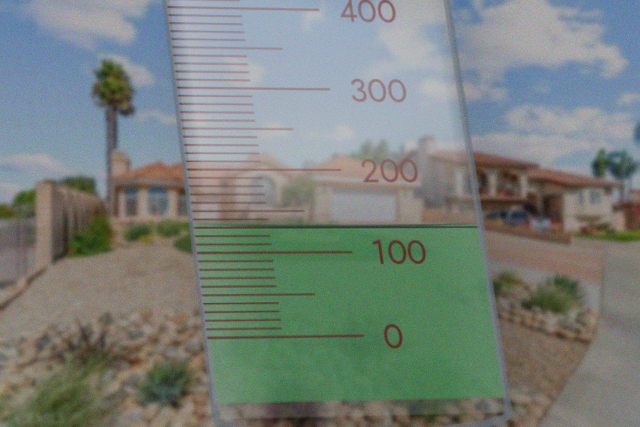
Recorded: 130 mL
